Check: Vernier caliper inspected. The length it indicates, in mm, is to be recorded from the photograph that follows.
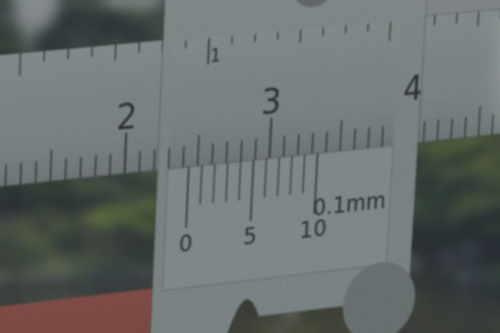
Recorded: 24.4 mm
